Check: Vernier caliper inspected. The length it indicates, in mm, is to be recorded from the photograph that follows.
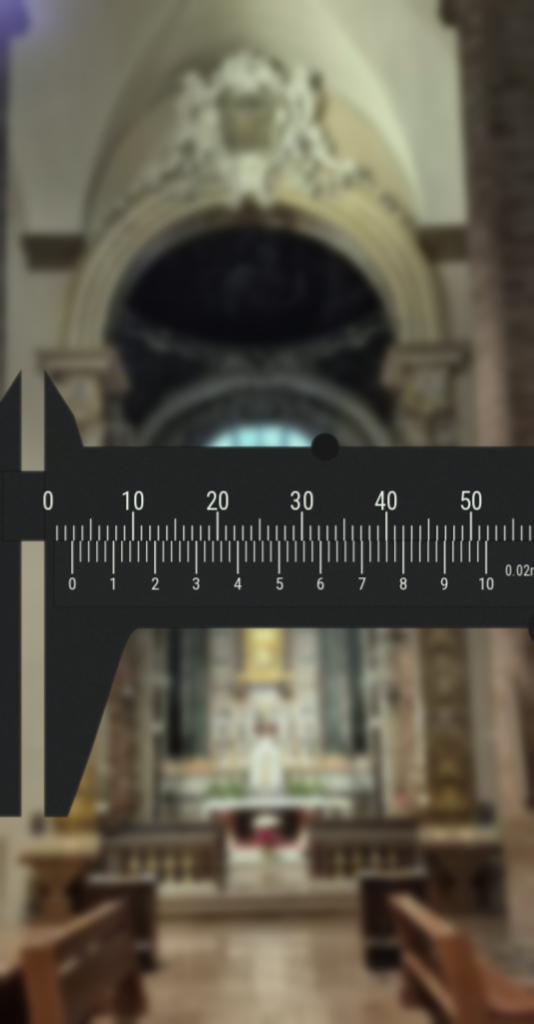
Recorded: 2.8 mm
